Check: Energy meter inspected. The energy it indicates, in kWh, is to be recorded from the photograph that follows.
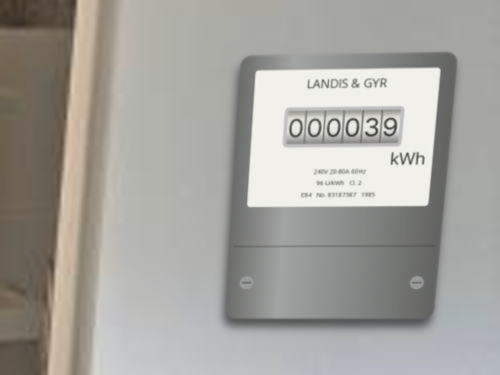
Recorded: 39 kWh
